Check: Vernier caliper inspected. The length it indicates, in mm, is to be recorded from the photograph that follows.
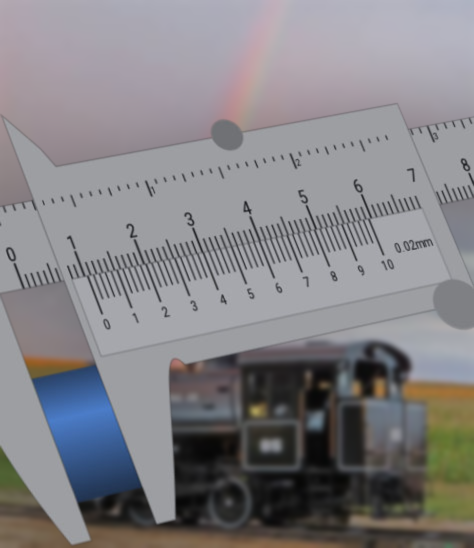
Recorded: 10.5 mm
